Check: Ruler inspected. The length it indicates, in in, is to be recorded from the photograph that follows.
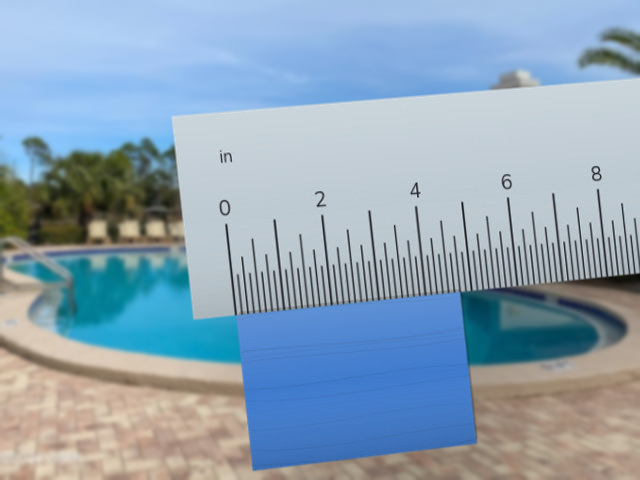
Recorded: 4.75 in
